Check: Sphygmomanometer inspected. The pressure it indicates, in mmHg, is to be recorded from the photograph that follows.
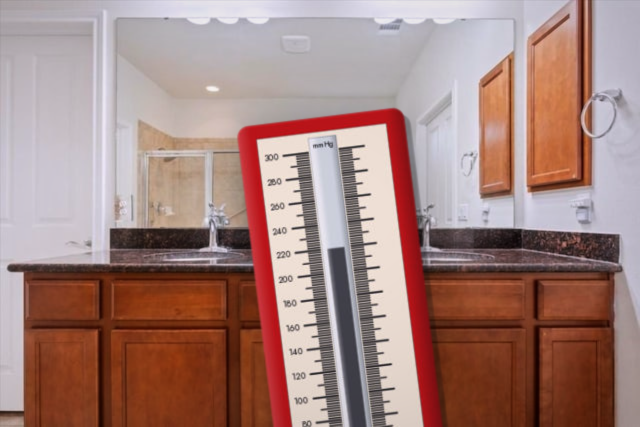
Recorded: 220 mmHg
